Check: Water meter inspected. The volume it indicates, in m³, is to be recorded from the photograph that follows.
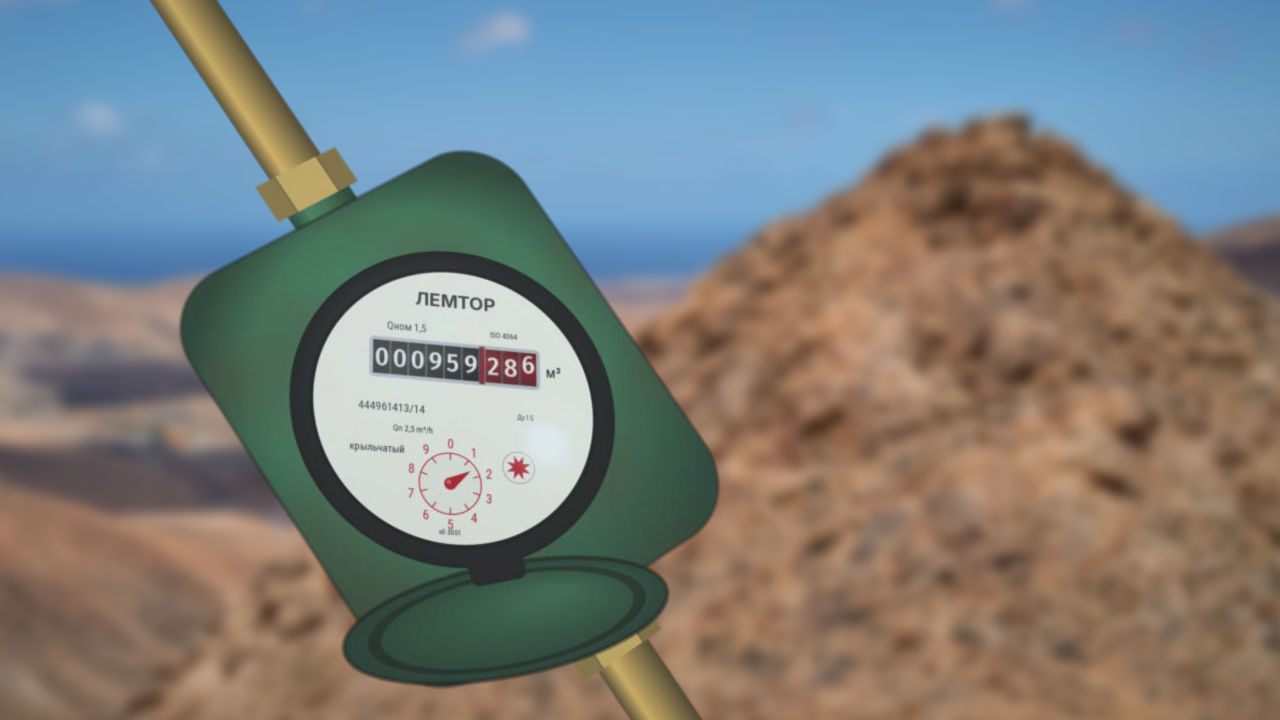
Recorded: 959.2861 m³
